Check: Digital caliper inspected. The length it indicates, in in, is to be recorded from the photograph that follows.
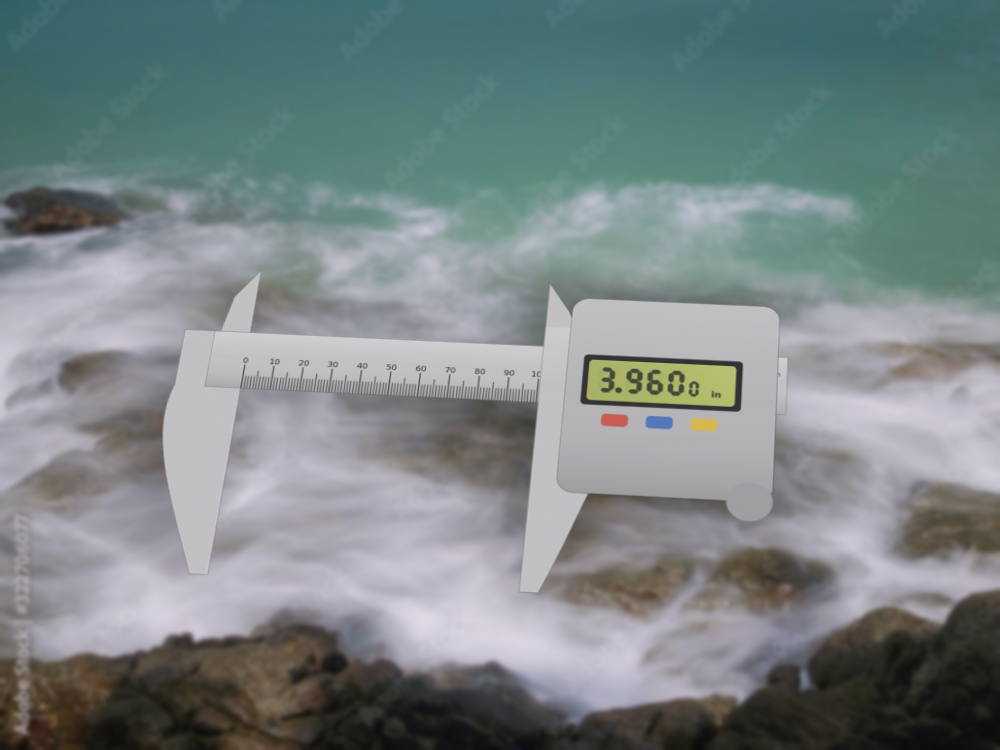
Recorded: 3.9600 in
